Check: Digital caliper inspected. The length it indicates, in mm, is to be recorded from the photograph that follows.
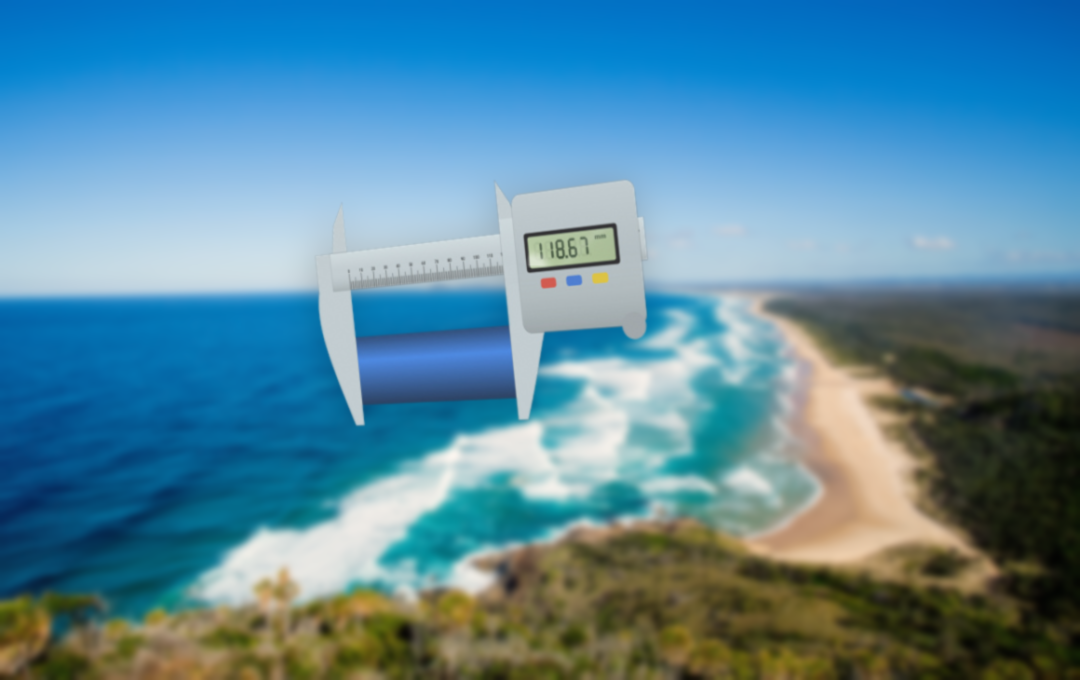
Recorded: 118.67 mm
